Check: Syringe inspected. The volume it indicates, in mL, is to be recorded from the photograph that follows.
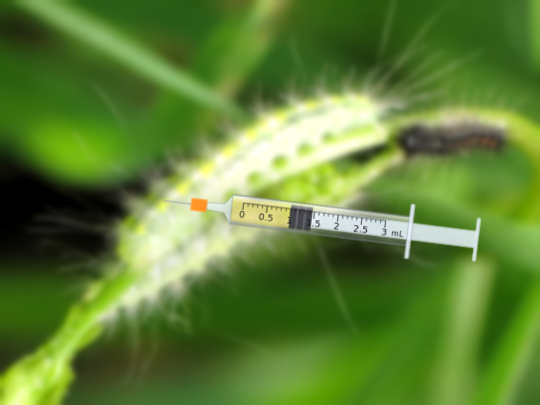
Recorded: 1 mL
